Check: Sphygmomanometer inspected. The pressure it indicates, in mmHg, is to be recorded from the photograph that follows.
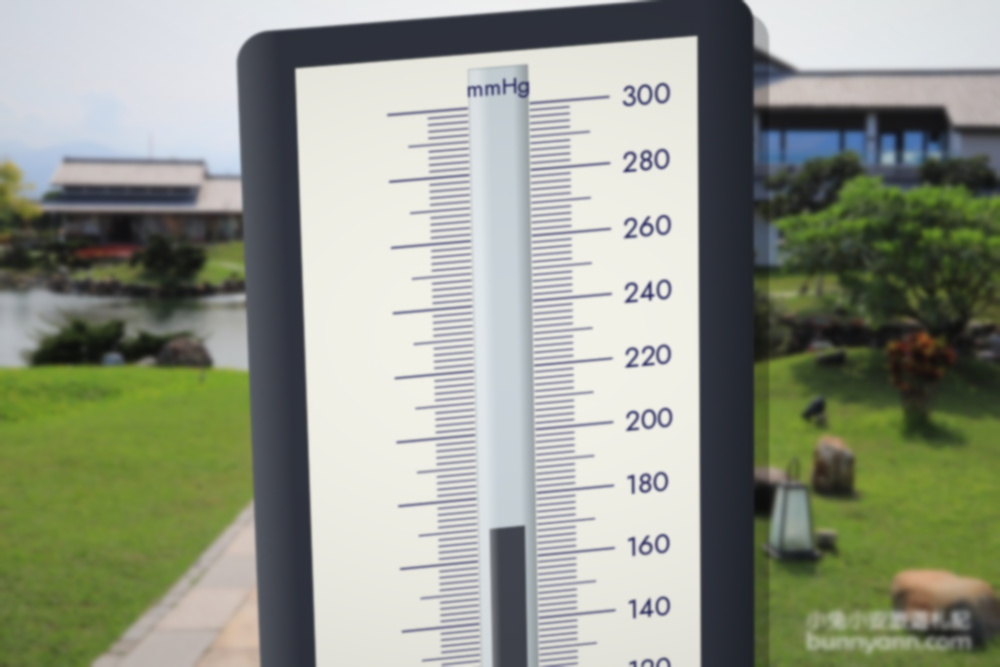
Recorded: 170 mmHg
